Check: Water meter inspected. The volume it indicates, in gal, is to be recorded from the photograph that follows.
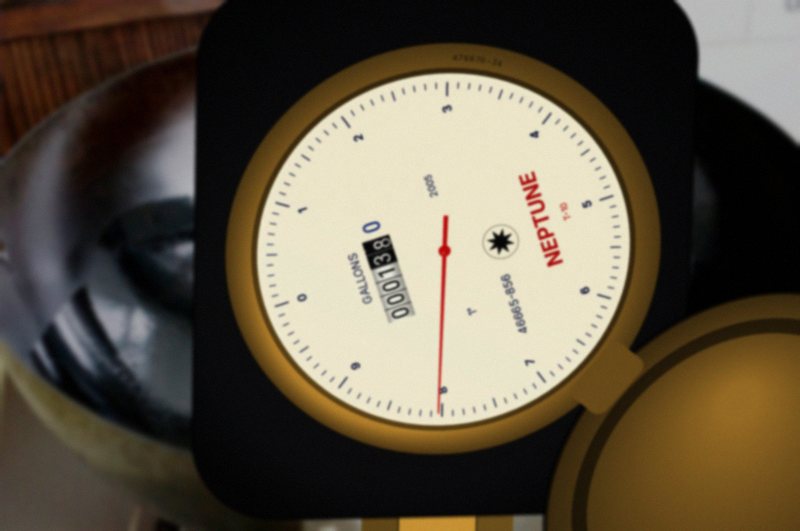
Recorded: 1378.0 gal
